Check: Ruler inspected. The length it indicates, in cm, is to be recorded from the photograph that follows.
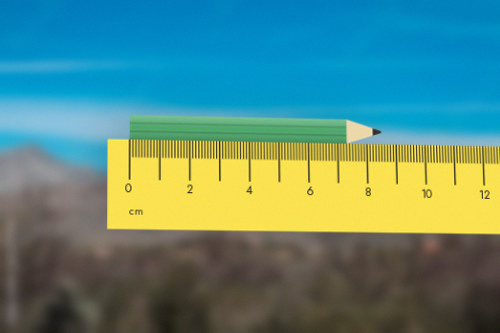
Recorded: 8.5 cm
